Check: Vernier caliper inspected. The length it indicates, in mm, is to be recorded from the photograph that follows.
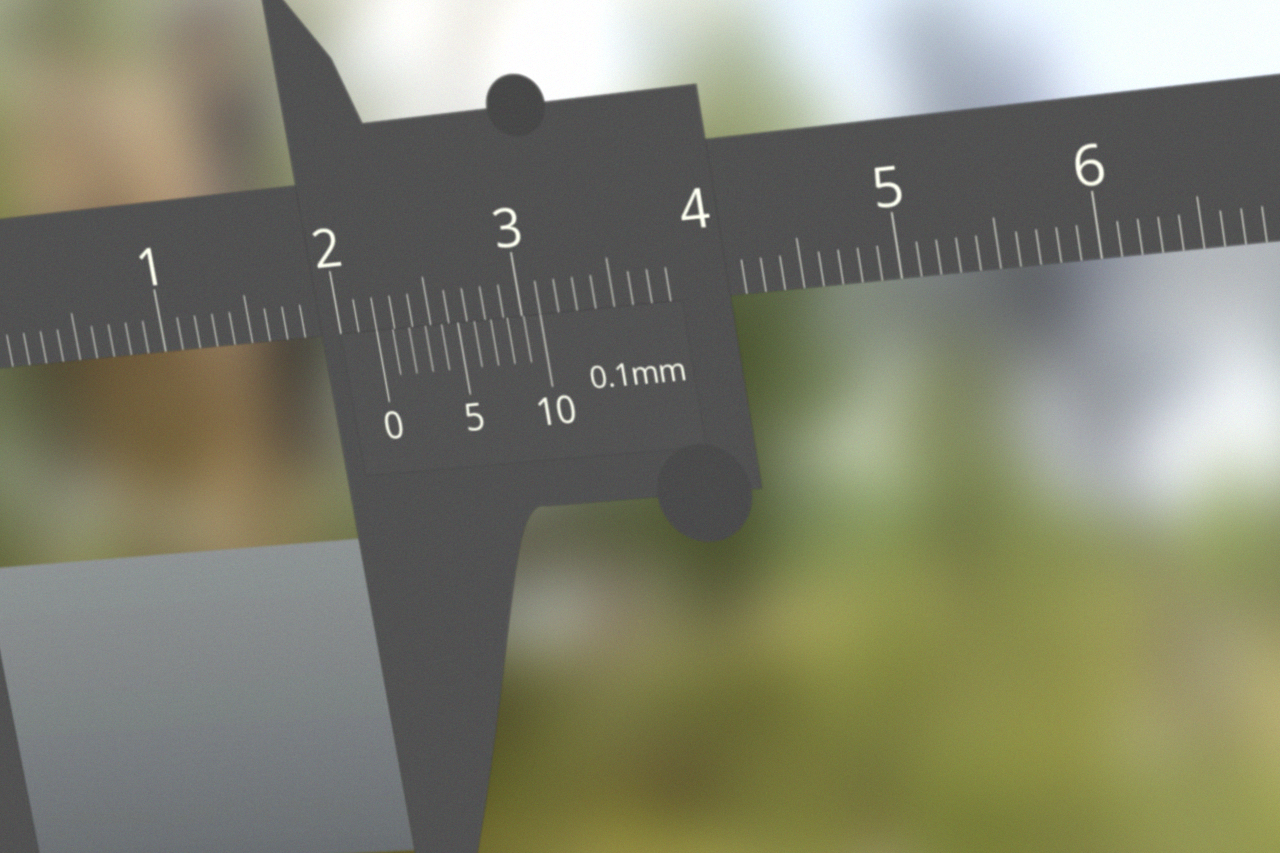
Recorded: 22.0 mm
